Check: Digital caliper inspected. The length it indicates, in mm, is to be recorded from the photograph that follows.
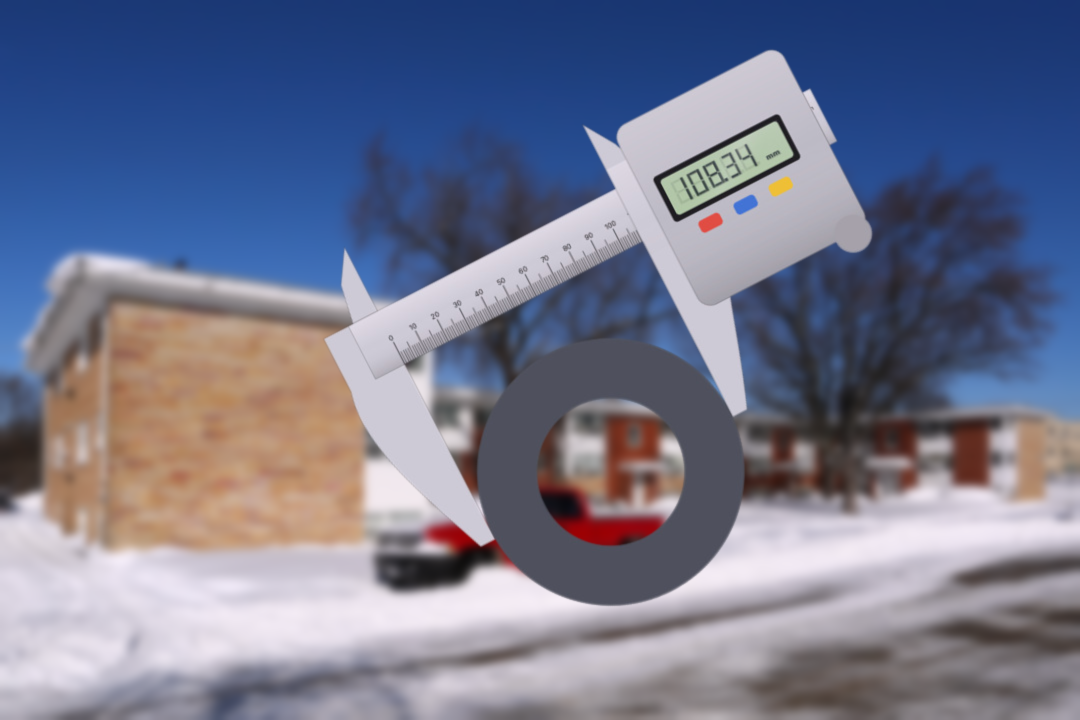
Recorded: 108.34 mm
